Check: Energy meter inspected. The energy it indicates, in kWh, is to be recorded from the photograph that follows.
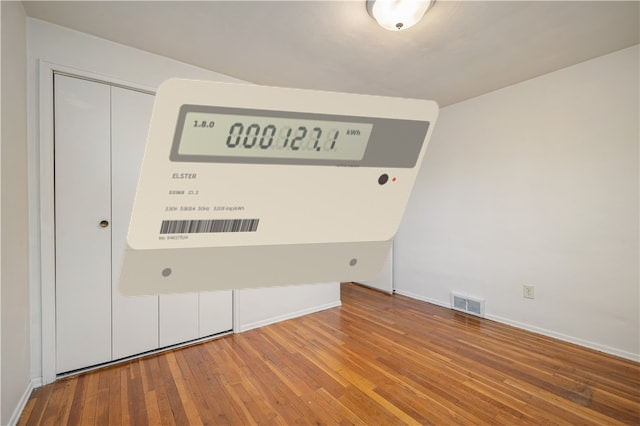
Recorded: 127.1 kWh
